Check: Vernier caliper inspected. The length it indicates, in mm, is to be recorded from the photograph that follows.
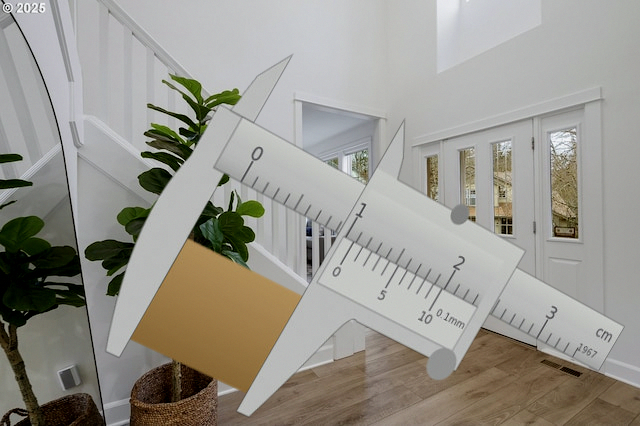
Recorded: 10.8 mm
